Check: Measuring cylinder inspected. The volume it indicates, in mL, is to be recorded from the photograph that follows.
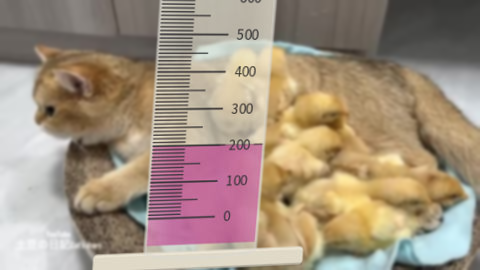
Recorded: 200 mL
